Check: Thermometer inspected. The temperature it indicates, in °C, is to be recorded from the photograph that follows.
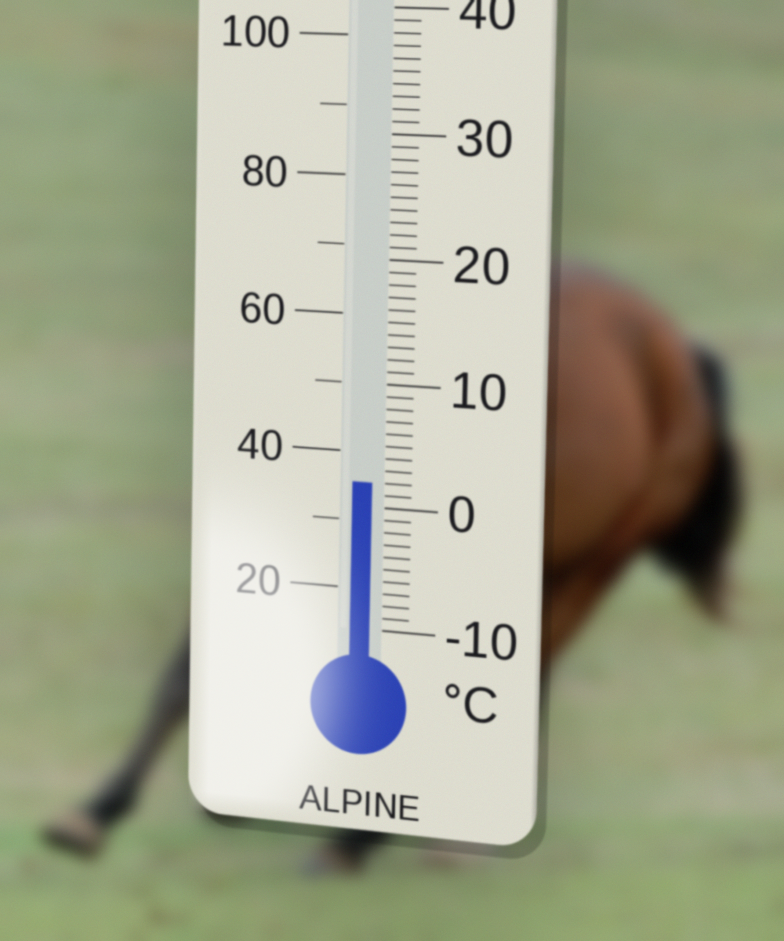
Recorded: 2 °C
